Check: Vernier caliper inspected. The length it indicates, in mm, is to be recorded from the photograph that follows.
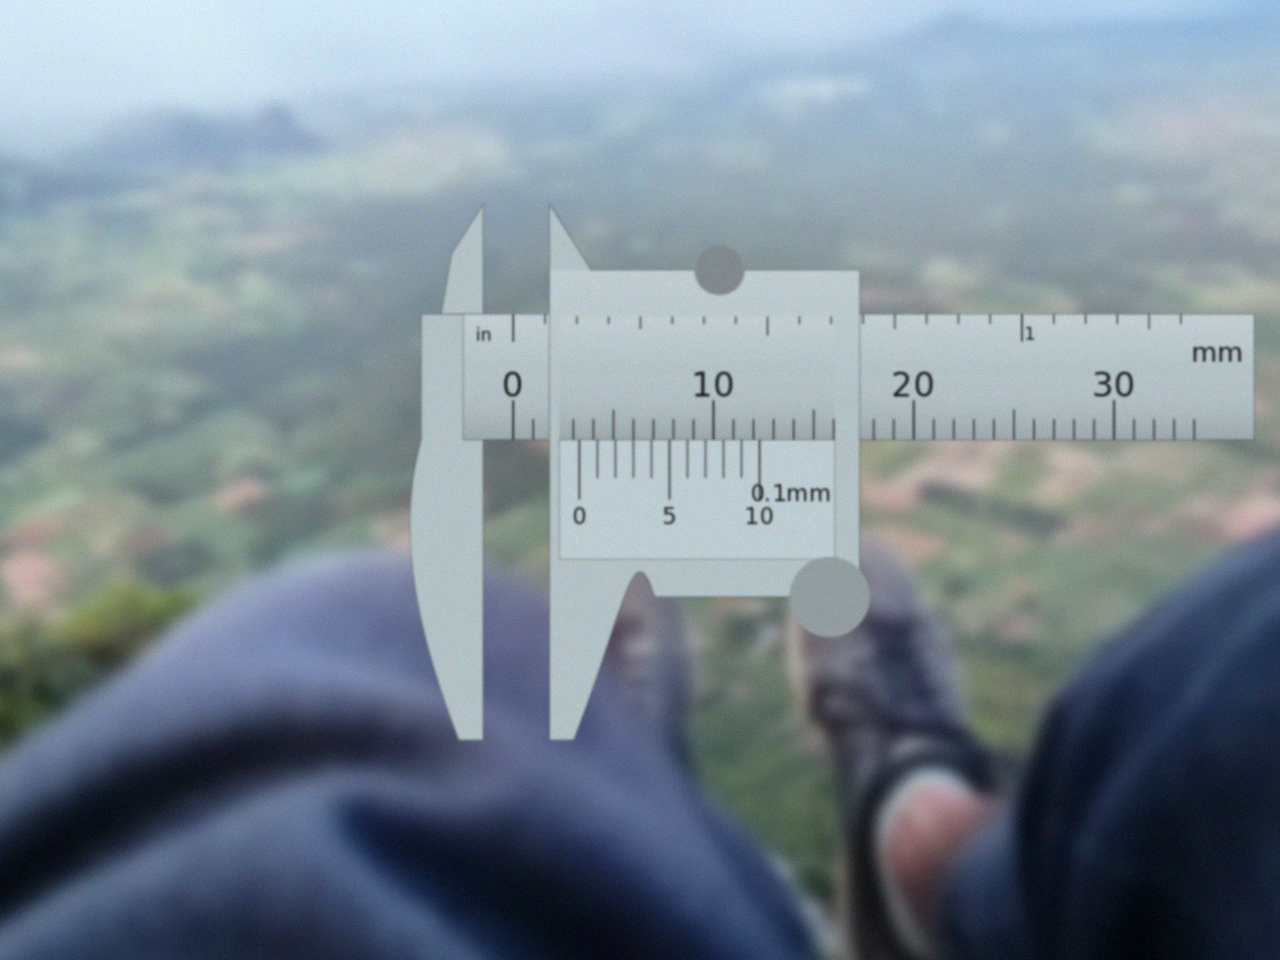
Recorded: 3.3 mm
